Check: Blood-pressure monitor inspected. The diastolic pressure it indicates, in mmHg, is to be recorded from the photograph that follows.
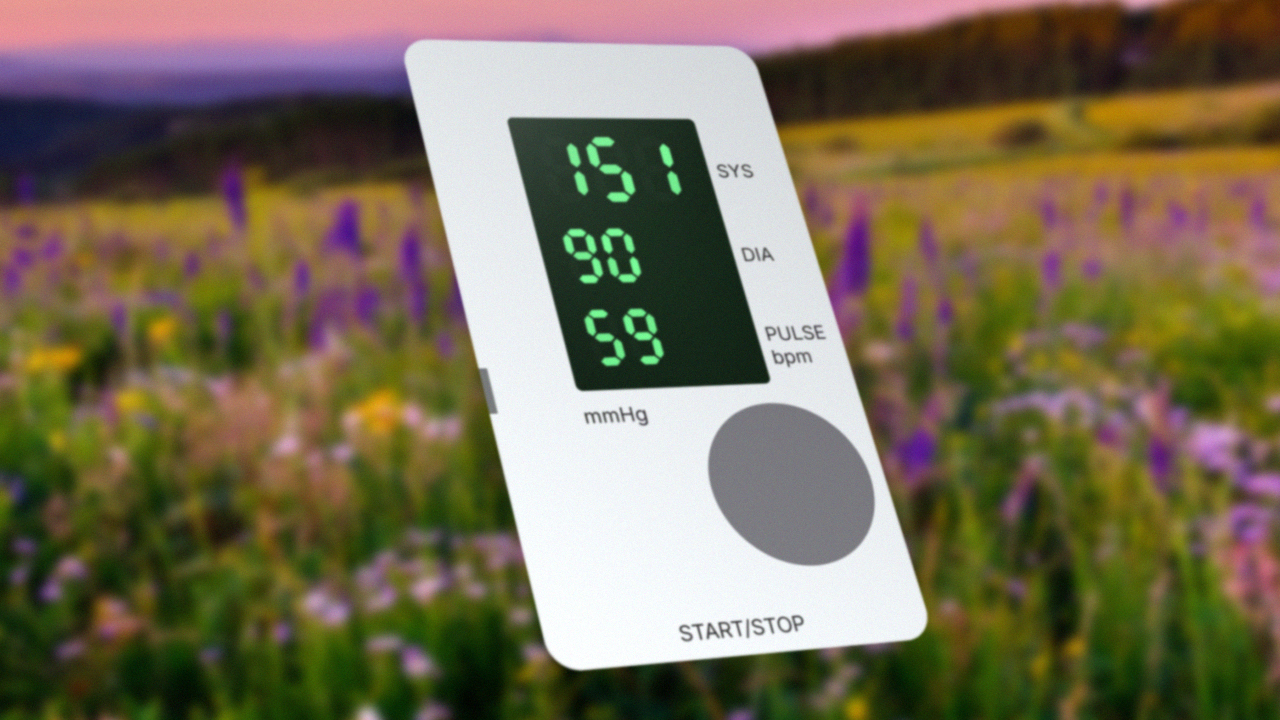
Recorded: 90 mmHg
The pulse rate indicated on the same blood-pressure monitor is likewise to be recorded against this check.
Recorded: 59 bpm
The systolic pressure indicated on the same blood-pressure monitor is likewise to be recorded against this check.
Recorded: 151 mmHg
